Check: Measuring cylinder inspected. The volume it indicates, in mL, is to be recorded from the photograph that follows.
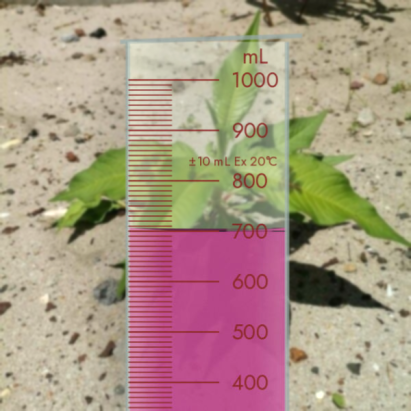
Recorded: 700 mL
